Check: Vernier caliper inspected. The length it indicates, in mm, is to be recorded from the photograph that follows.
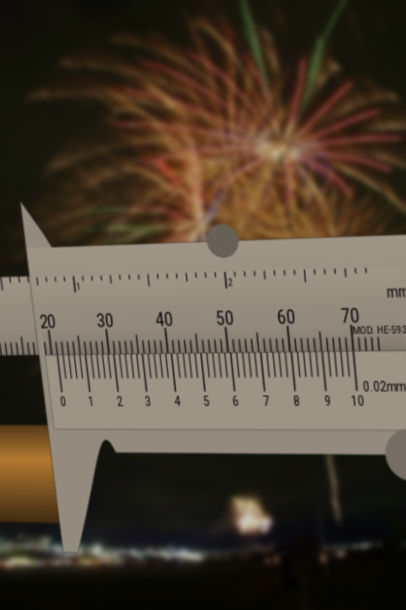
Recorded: 21.0 mm
